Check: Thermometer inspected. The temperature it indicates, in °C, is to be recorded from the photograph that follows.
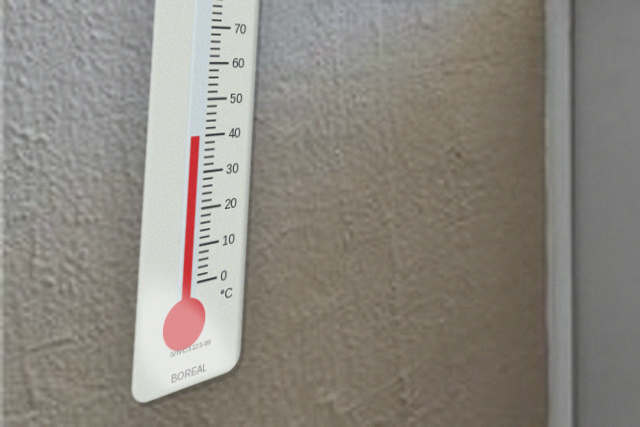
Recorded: 40 °C
